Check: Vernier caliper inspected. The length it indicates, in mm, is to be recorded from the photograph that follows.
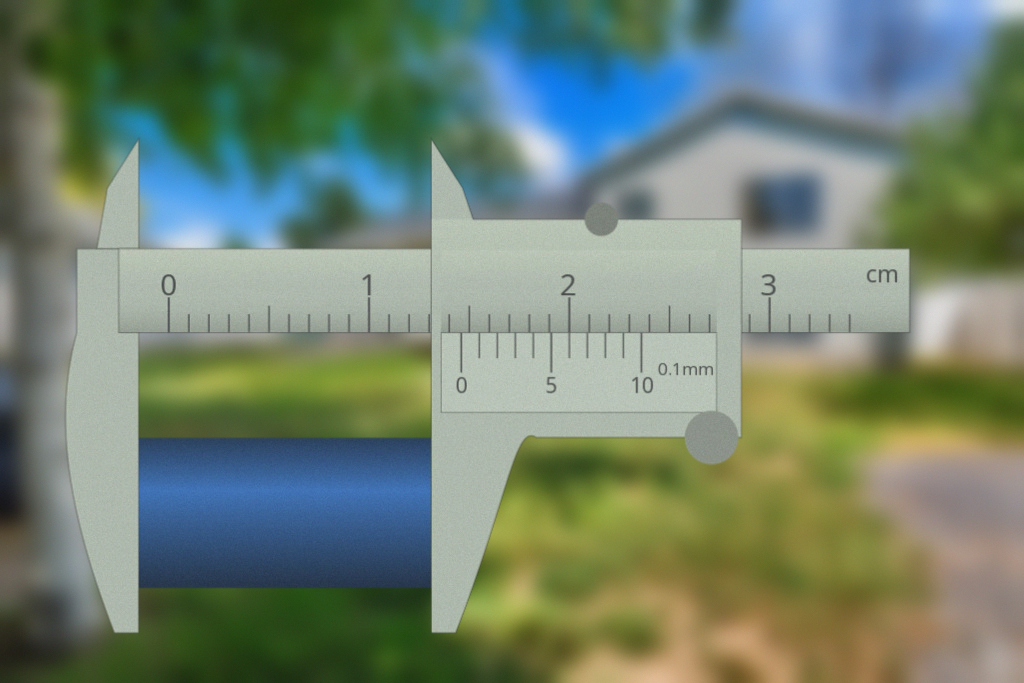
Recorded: 14.6 mm
